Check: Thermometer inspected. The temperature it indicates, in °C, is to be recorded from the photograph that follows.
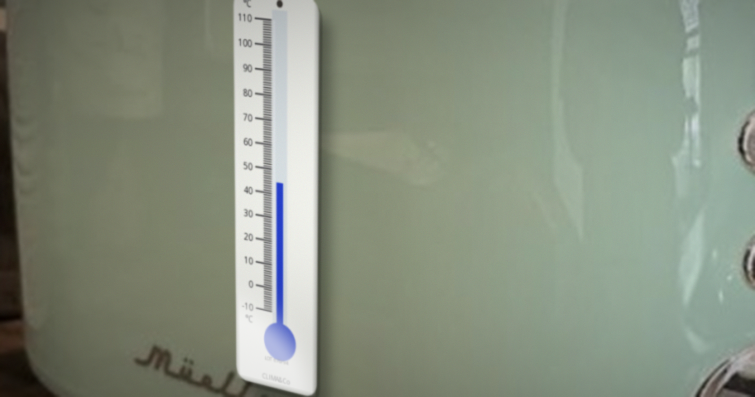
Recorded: 45 °C
